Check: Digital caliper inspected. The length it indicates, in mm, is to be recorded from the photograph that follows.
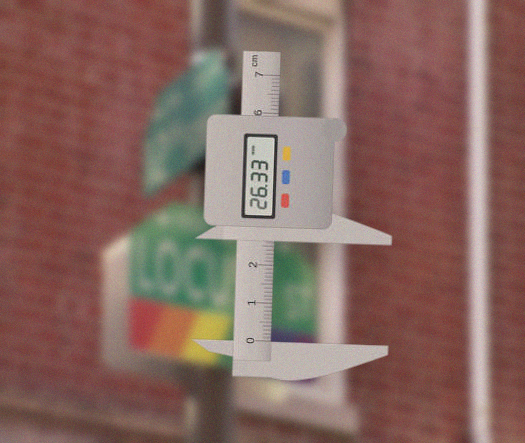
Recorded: 26.33 mm
